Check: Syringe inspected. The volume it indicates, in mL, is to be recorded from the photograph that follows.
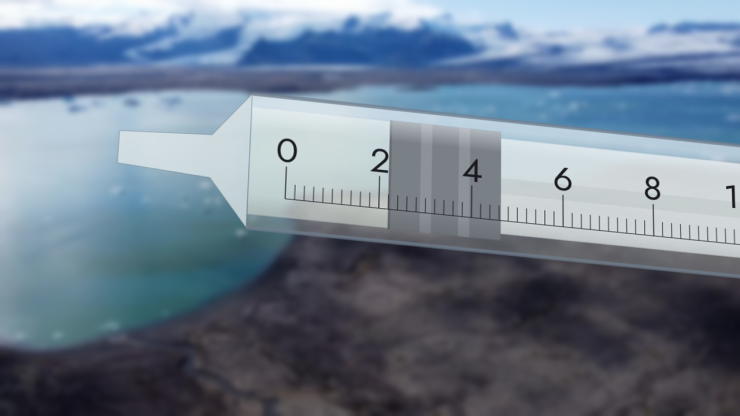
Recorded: 2.2 mL
